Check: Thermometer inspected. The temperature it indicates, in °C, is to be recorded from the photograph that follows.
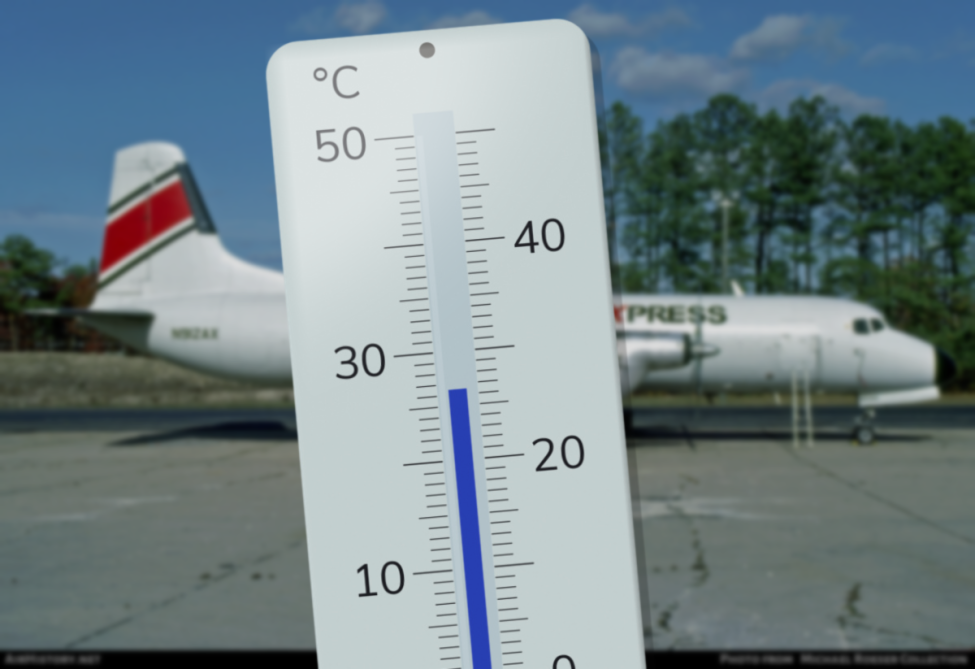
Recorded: 26.5 °C
